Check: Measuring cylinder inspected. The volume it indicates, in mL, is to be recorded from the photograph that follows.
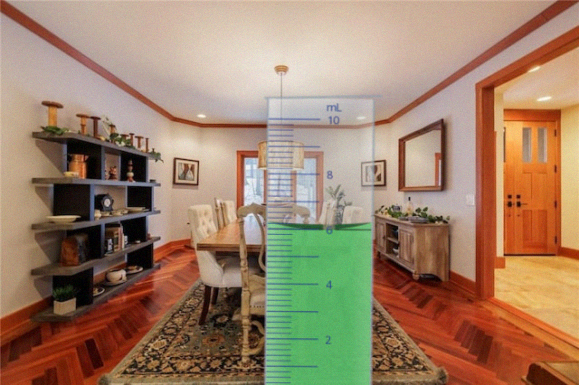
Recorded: 6 mL
